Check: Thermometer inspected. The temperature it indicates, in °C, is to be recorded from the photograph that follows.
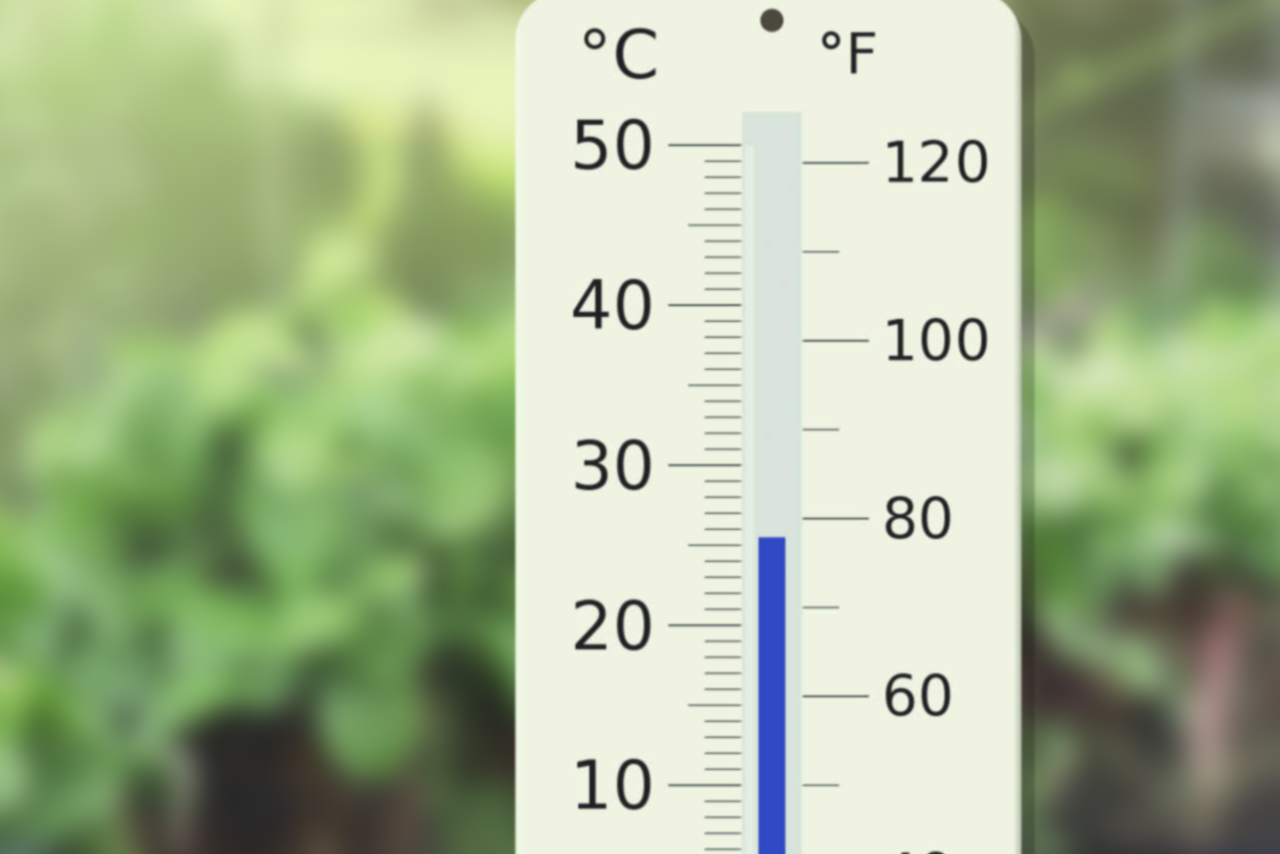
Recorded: 25.5 °C
